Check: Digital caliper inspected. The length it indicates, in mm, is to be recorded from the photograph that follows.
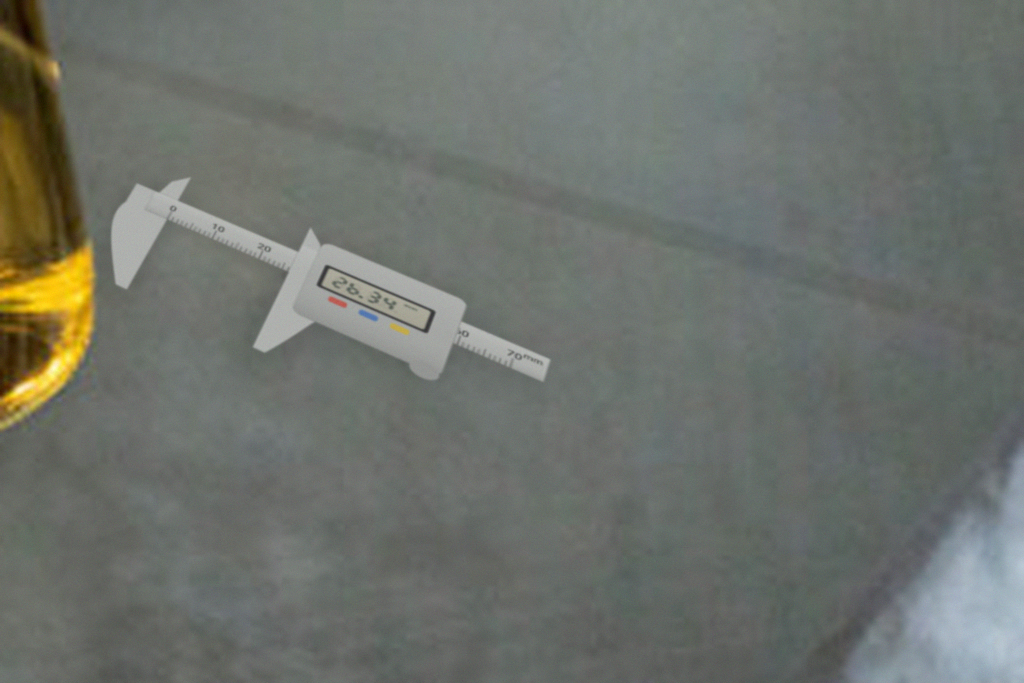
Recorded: 26.34 mm
